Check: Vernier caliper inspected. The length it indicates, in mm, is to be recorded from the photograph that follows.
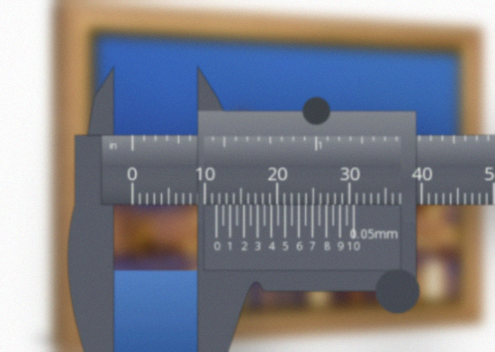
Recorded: 11.6 mm
